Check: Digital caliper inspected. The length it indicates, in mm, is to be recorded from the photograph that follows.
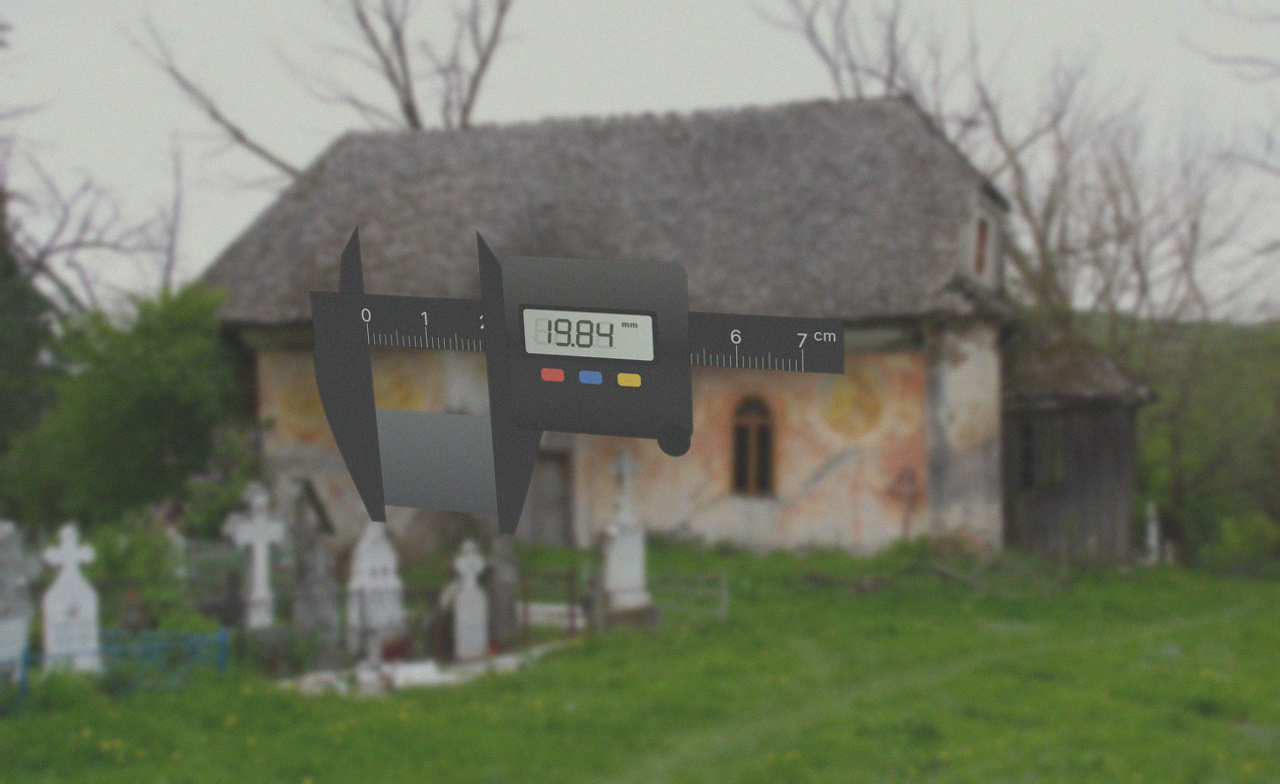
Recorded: 19.84 mm
